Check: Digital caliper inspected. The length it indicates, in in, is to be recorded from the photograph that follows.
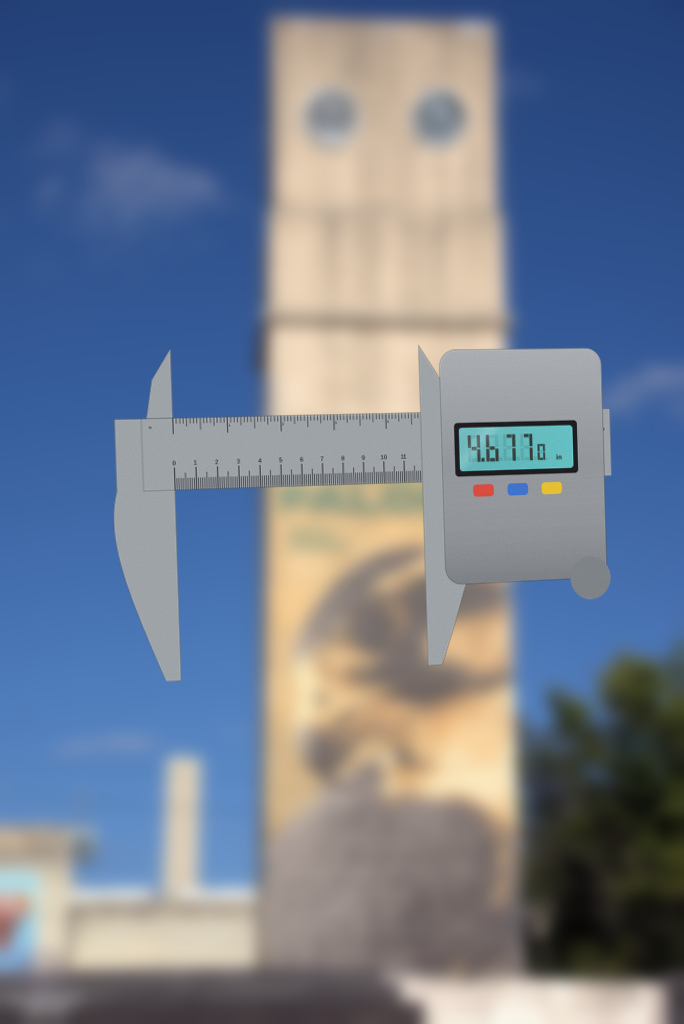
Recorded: 4.6770 in
